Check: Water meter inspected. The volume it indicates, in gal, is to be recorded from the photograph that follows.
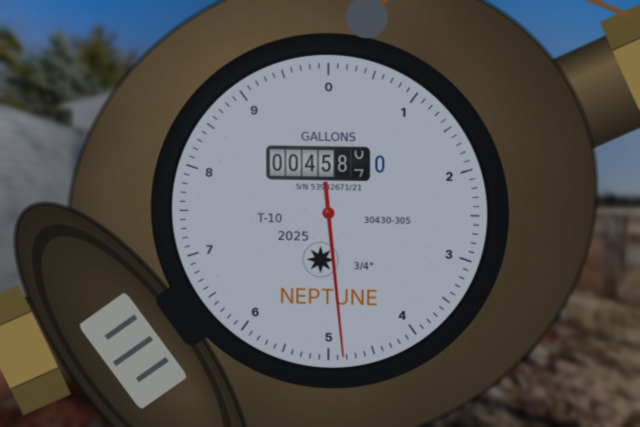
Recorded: 45864.8 gal
